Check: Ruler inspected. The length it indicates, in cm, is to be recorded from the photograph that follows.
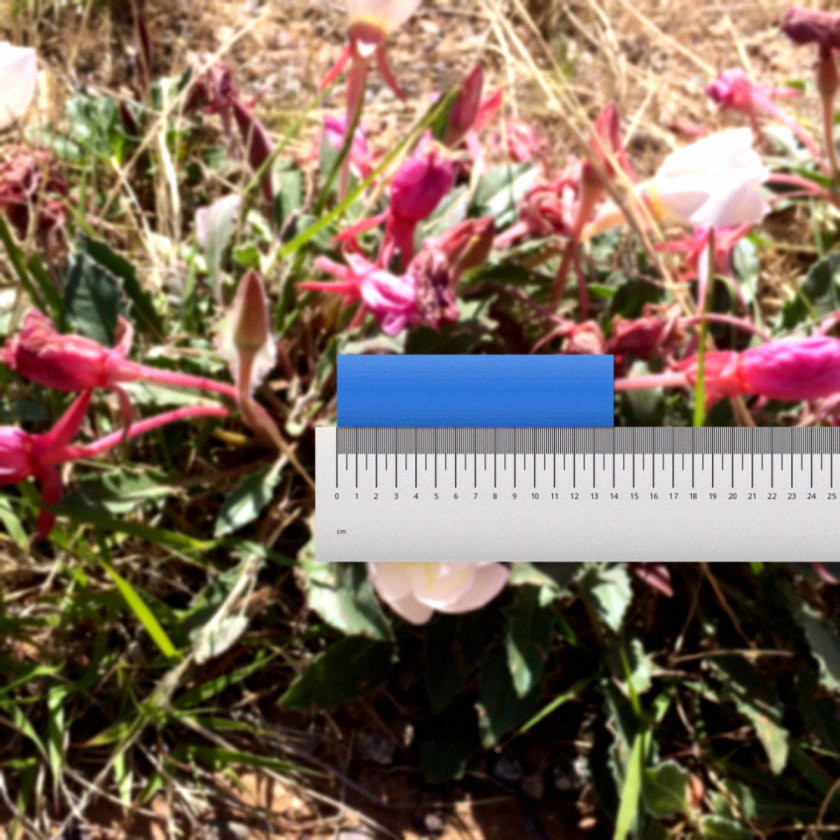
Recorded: 14 cm
